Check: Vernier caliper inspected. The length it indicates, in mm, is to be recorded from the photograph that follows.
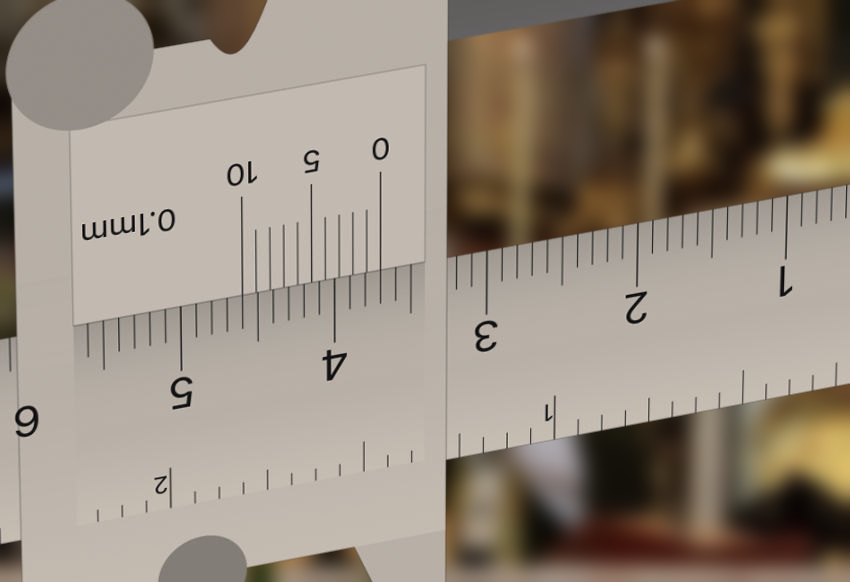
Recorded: 37.0 mm
